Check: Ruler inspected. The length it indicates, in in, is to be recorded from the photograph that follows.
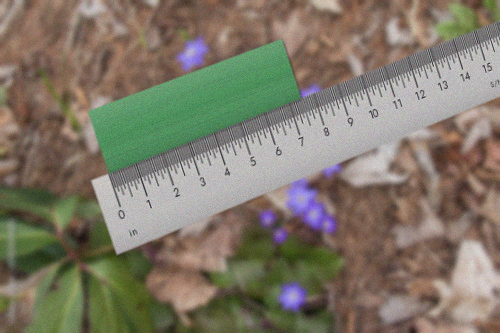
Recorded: 7.5 in
